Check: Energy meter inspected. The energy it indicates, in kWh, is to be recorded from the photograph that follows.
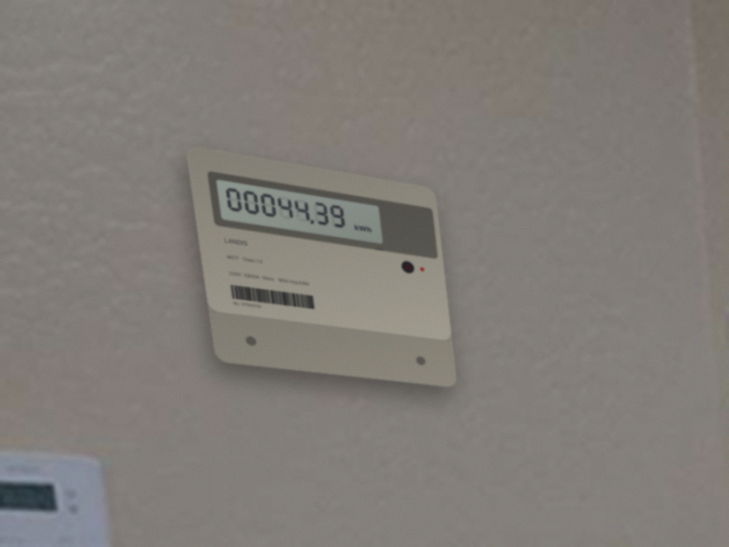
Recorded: 44.39 kWh
